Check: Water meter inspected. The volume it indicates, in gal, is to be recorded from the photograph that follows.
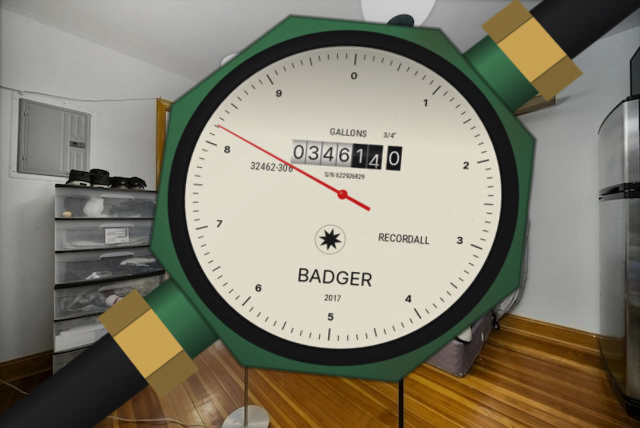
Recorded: 346138.2 gal
